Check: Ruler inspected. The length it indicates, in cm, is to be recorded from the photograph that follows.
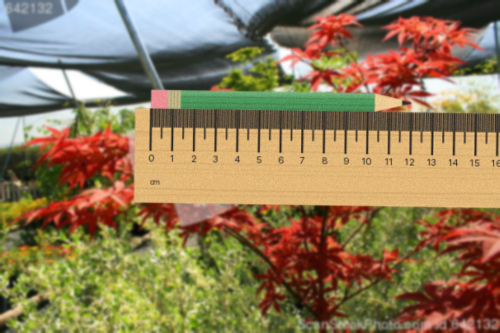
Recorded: 12 cm
